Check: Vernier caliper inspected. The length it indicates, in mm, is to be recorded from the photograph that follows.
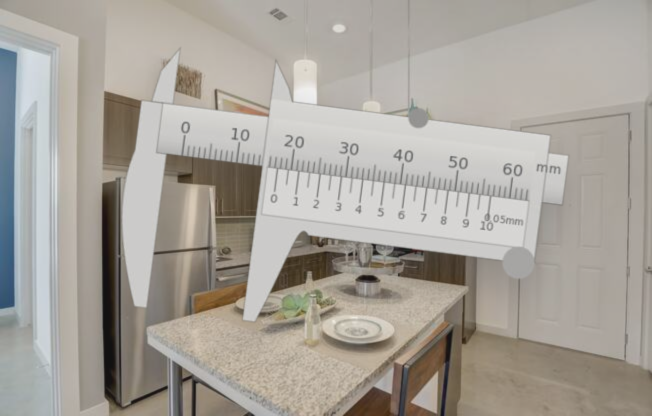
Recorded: 17.5 mm
